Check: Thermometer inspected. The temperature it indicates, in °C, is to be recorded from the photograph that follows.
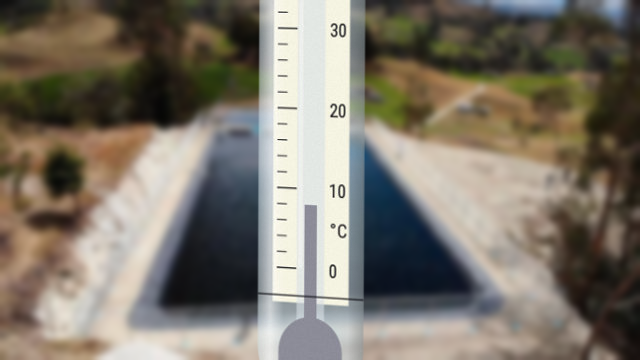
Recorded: 8 °C
